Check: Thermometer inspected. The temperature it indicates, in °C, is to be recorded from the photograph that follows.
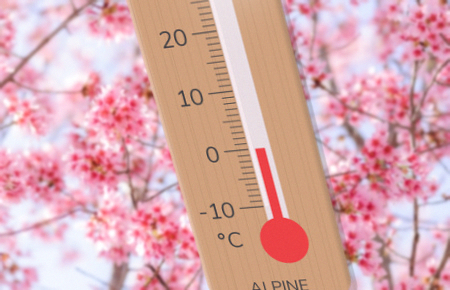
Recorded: 0 °C
